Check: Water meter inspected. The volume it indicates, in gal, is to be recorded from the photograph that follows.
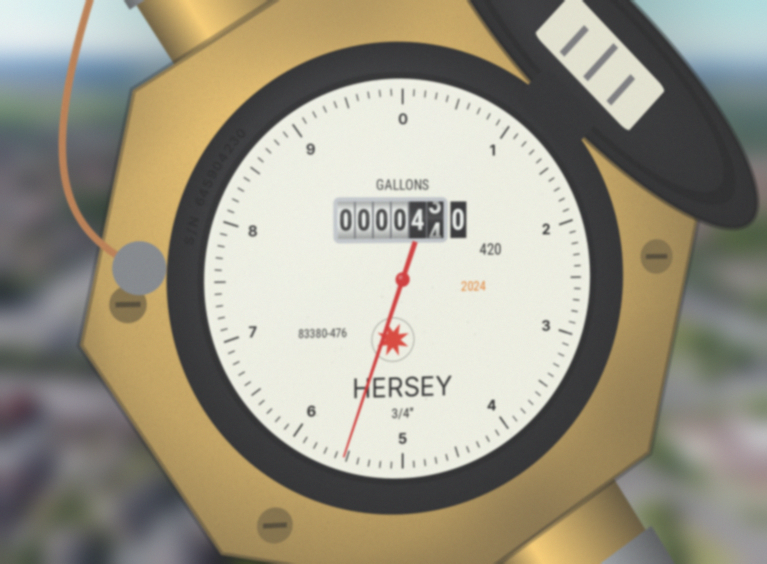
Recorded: 435.5 gal
